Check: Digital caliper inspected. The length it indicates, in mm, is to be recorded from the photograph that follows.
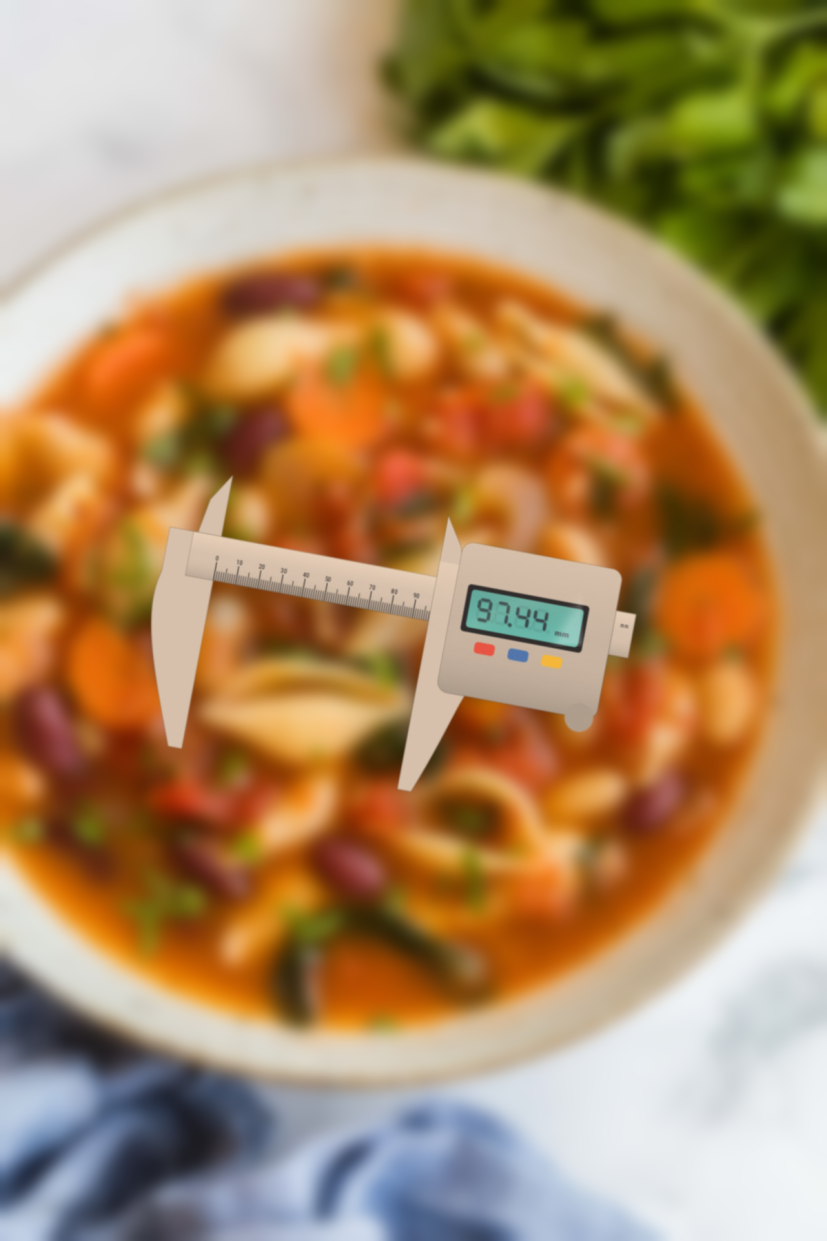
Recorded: 97.44 mm
